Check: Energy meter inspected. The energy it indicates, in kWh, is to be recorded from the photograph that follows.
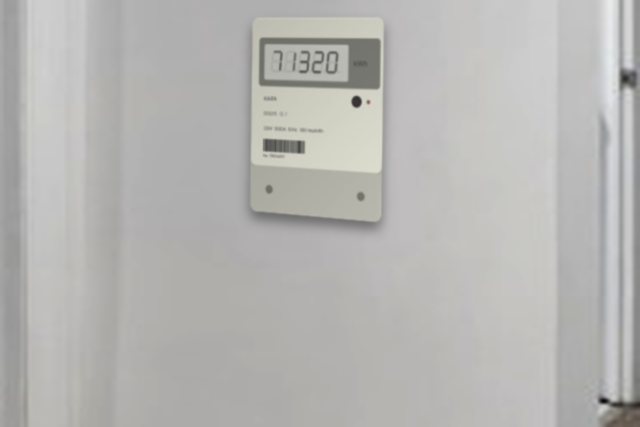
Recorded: 71320 kWh
